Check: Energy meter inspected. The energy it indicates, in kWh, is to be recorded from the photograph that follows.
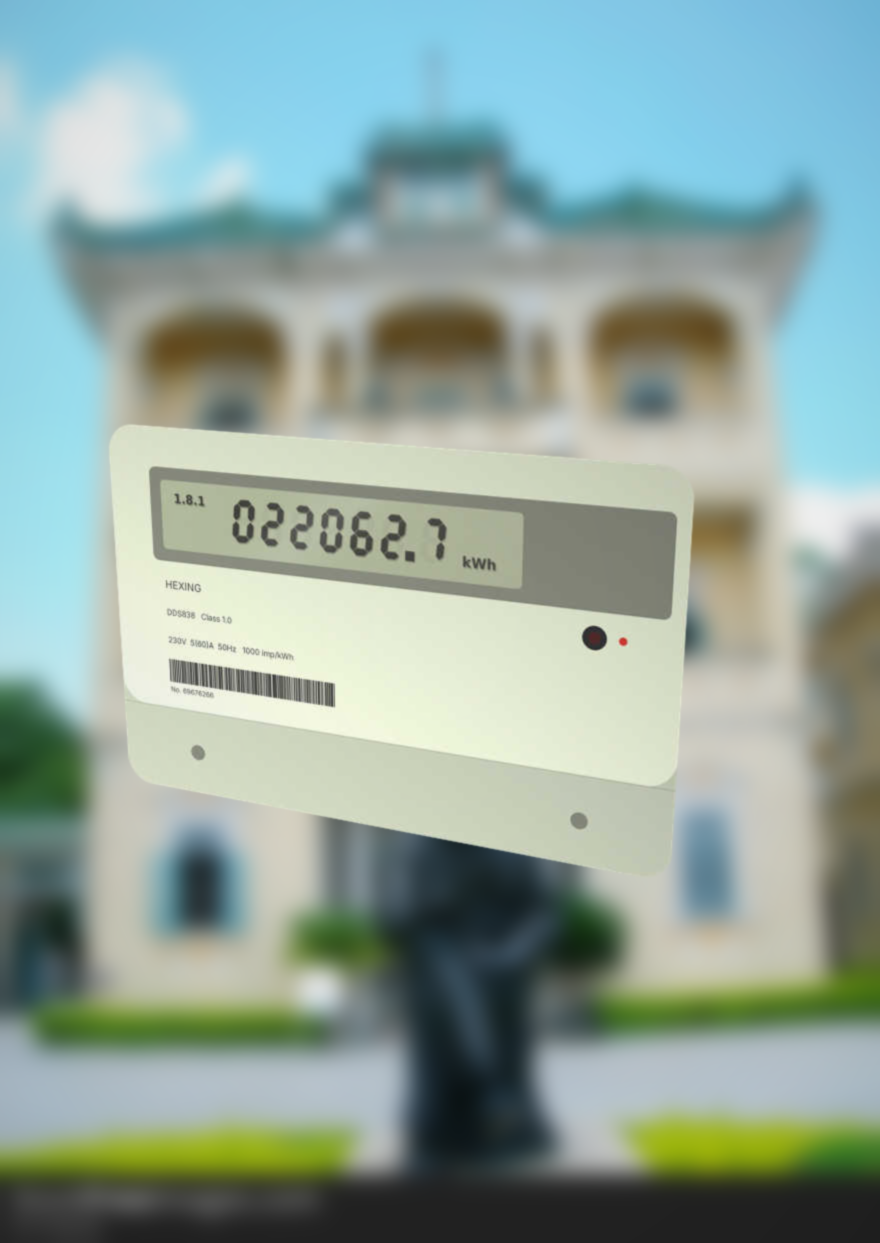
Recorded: 22062.7 kWh
